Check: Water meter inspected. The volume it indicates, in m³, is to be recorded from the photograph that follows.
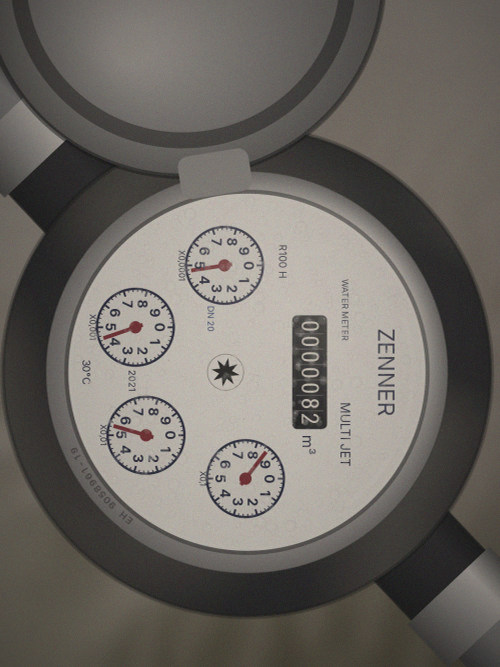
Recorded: 82.8544 m³
